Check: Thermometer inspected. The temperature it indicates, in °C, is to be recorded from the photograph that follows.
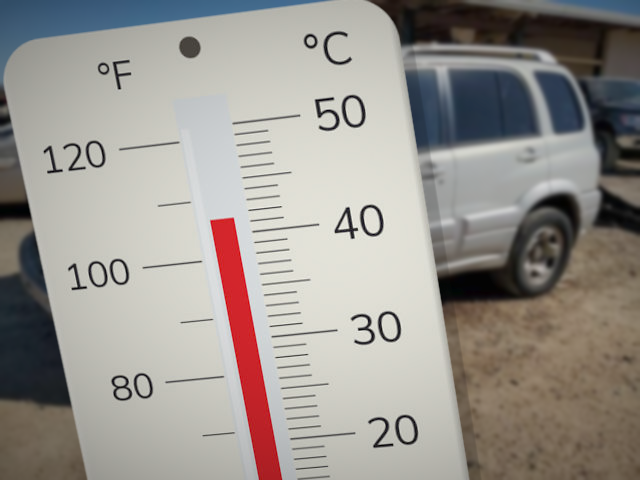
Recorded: 41.5 °C
